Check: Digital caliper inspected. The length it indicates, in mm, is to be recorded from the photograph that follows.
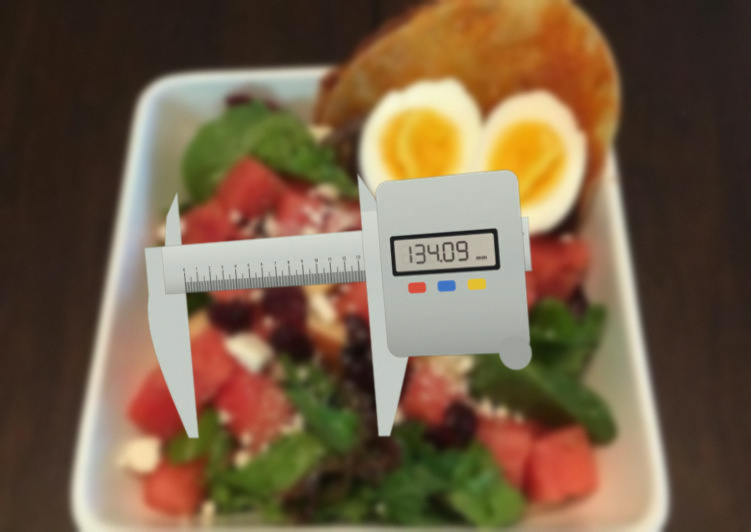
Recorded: 134.09 mm
